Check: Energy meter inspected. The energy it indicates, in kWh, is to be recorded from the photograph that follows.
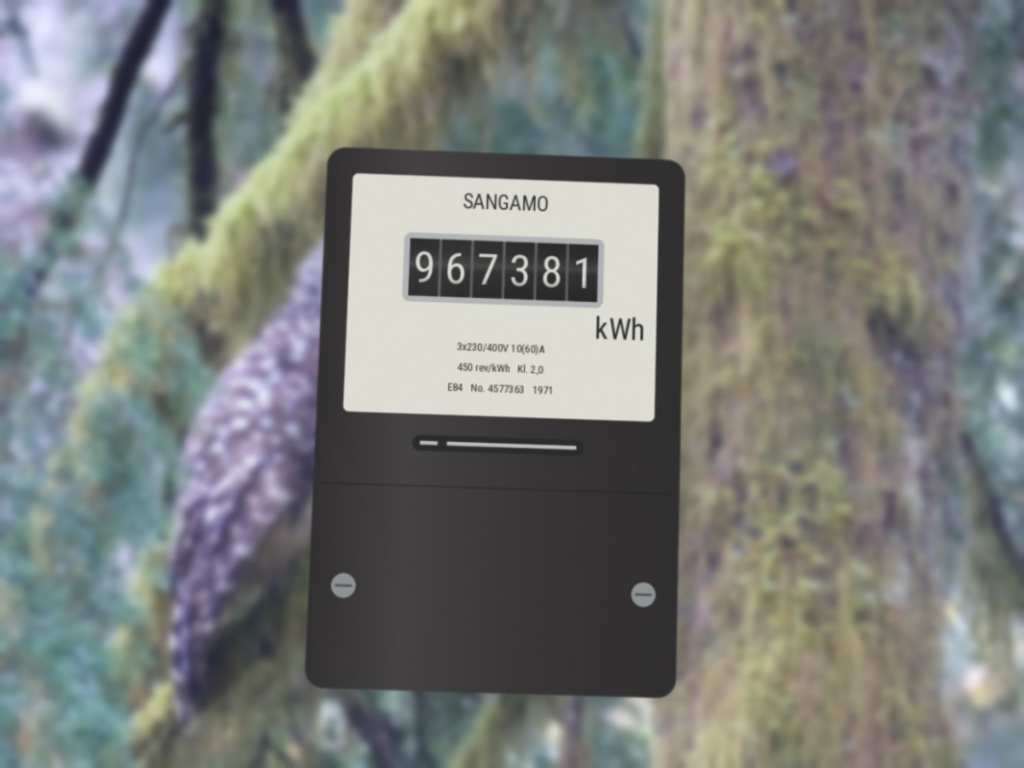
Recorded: 967381 kWh
